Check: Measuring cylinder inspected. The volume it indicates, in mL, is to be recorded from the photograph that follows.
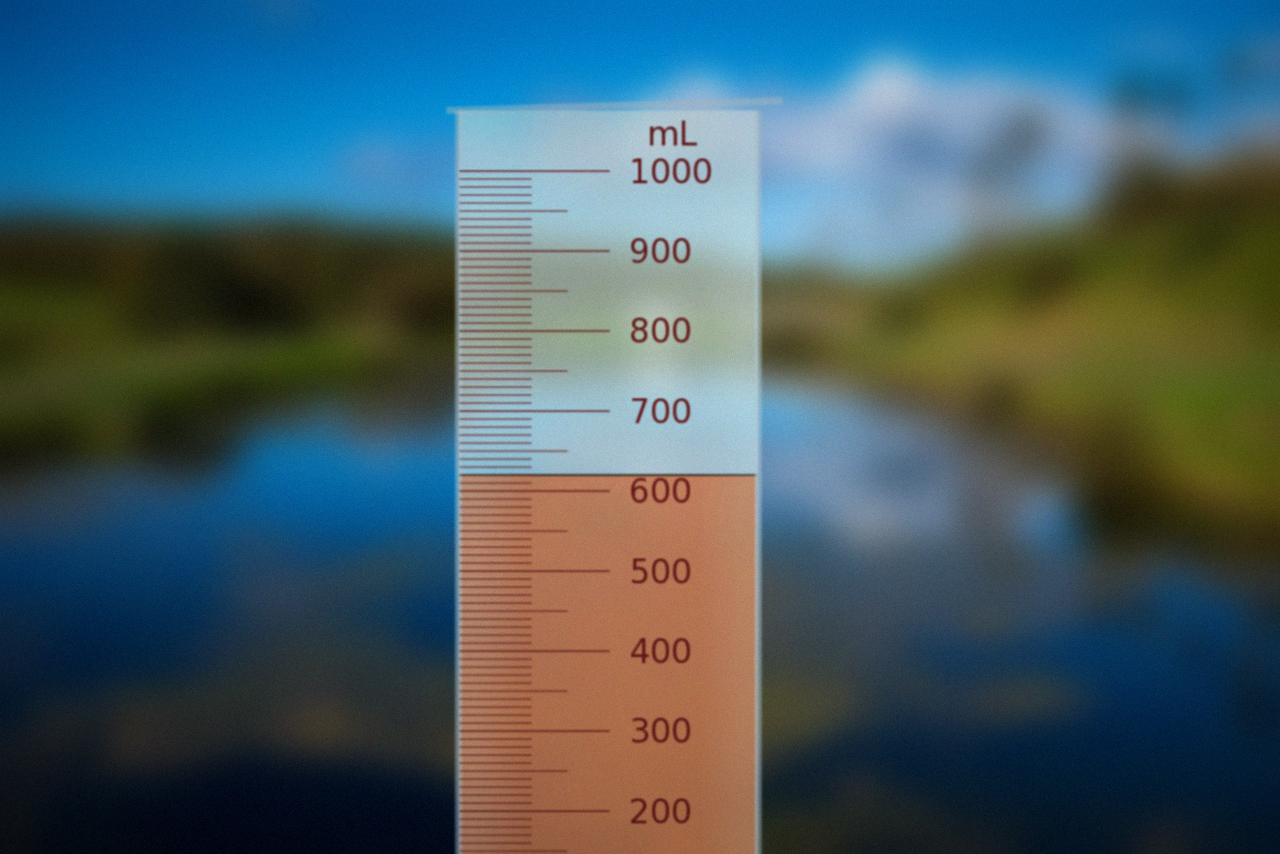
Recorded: 620 mL
